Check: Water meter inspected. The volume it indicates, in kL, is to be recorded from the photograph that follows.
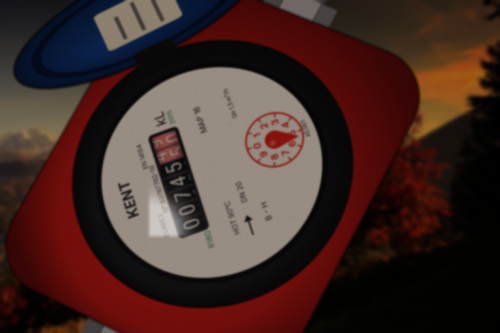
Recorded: 745.495 kL
